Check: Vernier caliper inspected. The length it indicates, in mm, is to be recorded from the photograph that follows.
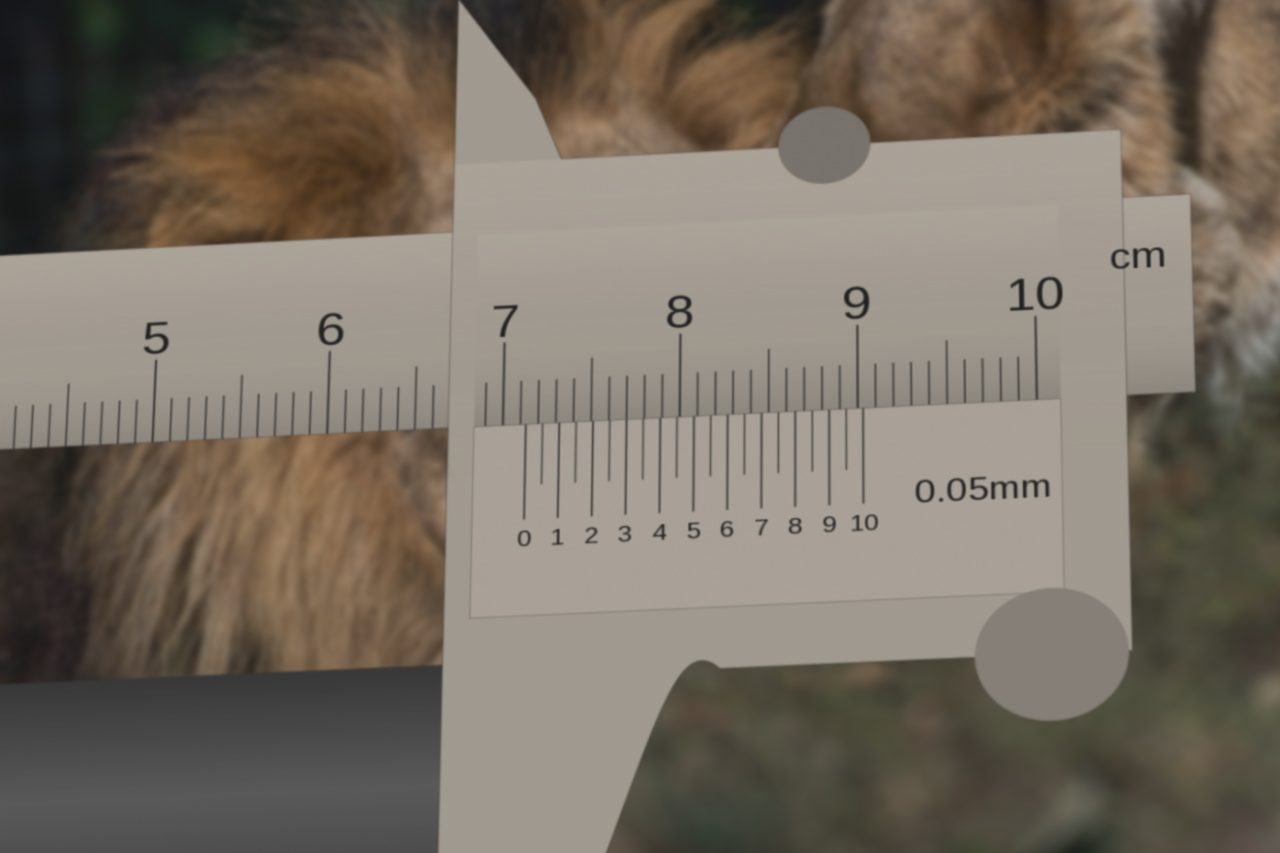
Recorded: 71.3 mm
